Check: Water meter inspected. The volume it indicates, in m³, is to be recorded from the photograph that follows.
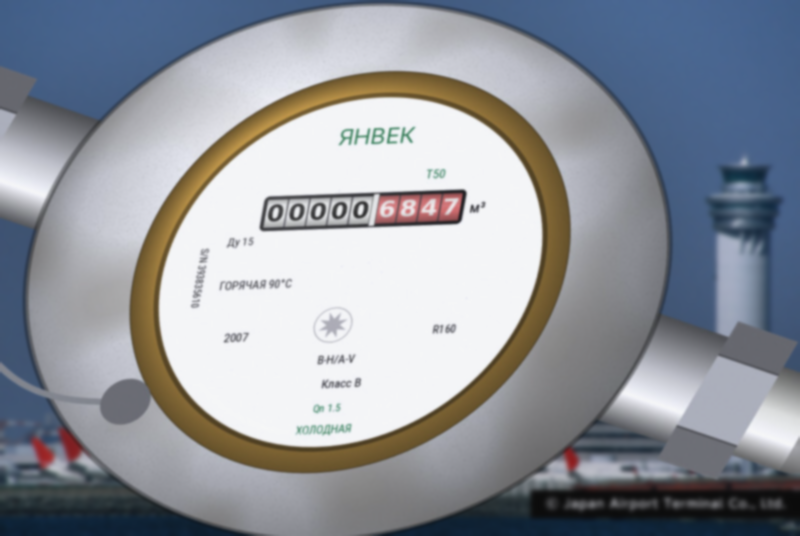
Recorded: 0.6847 m³
